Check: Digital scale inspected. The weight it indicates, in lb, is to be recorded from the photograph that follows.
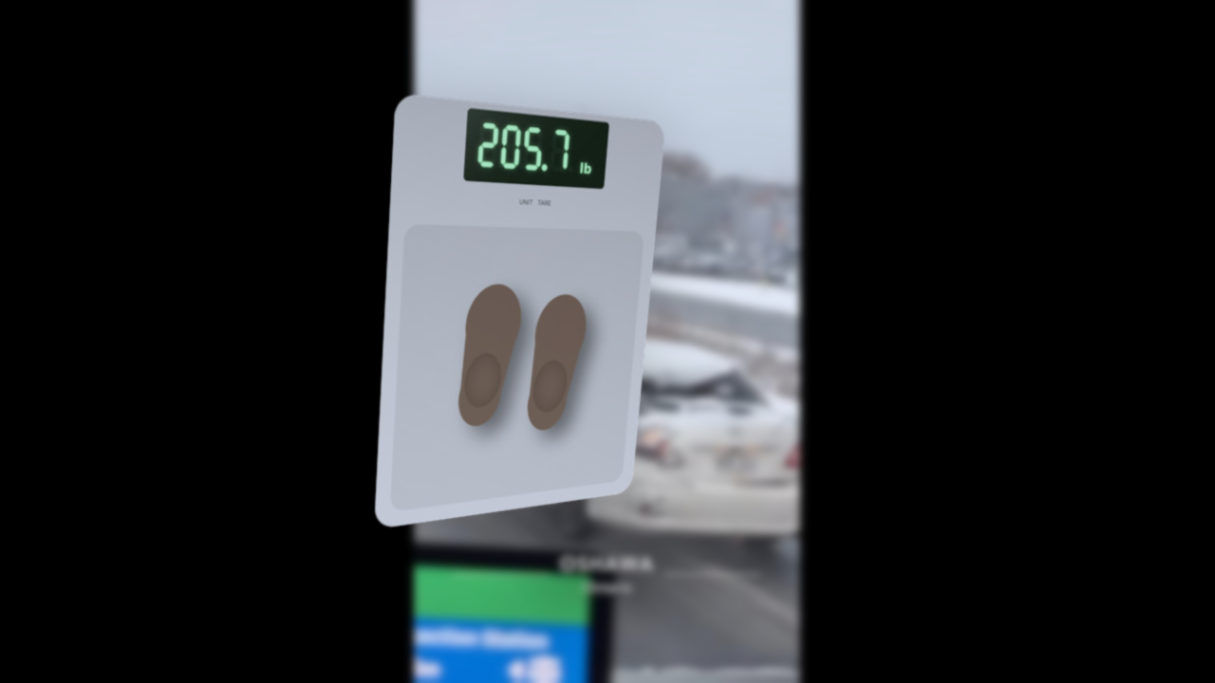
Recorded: 205.7 lb
